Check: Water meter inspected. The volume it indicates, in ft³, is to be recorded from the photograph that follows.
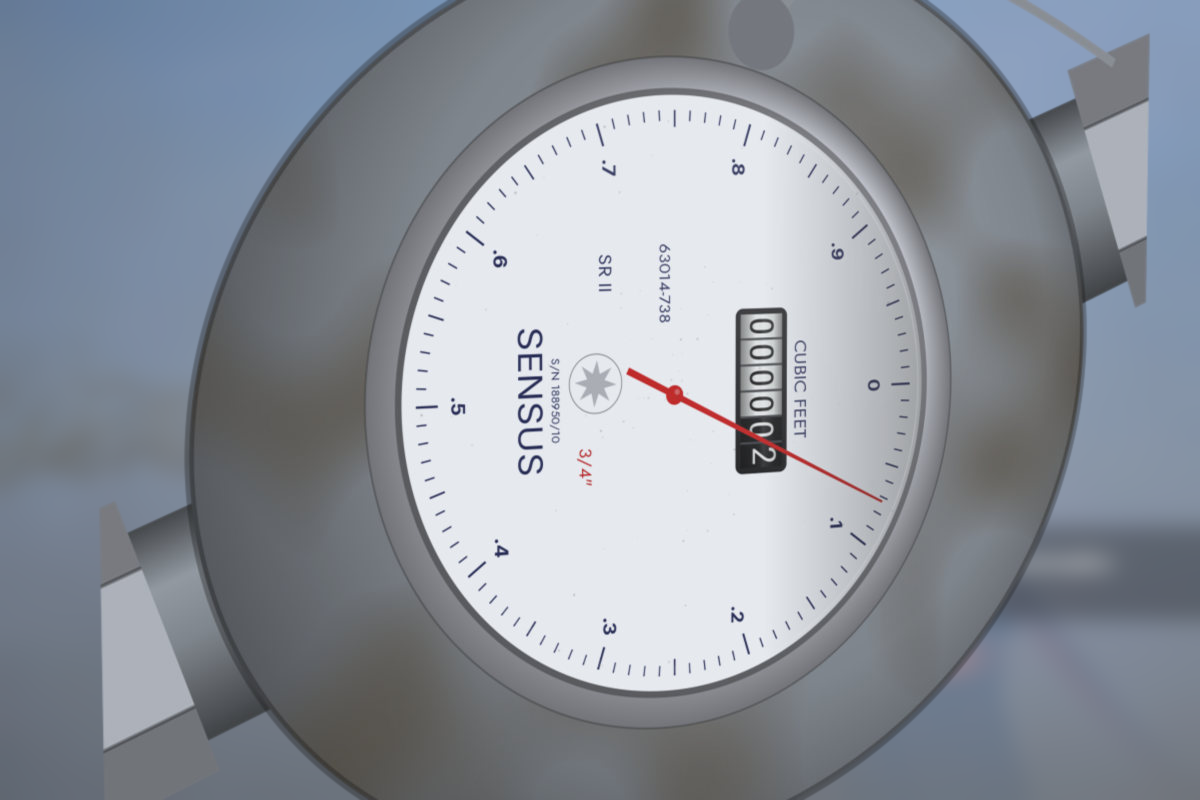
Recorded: 2.07 ft³
